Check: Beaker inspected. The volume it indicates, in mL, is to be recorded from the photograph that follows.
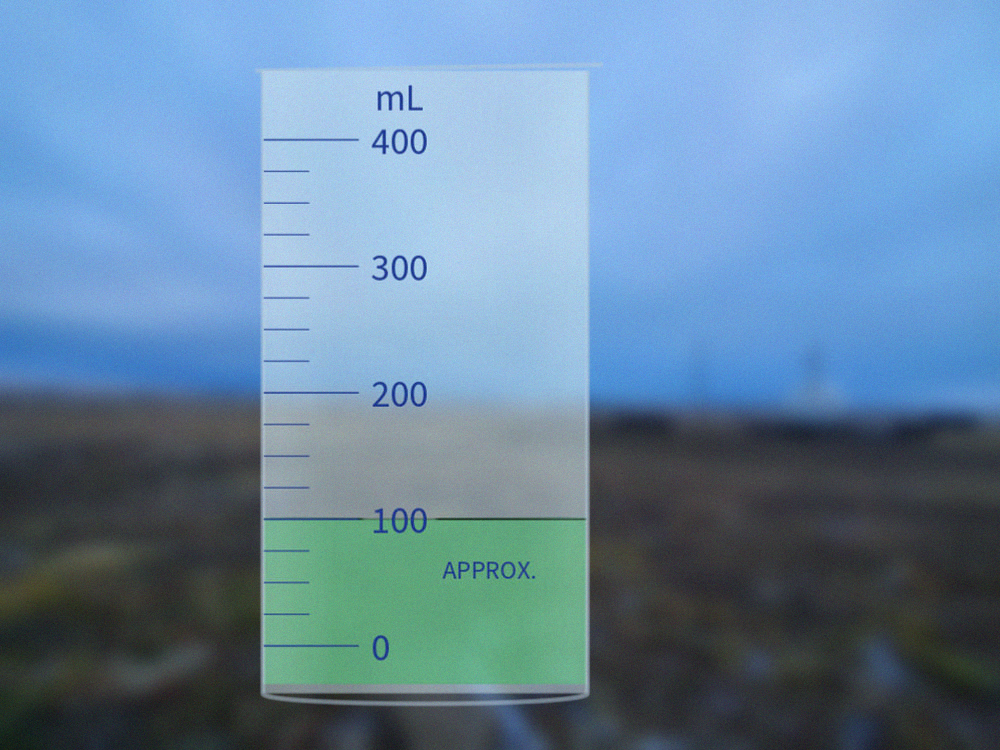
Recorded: 100 mL
